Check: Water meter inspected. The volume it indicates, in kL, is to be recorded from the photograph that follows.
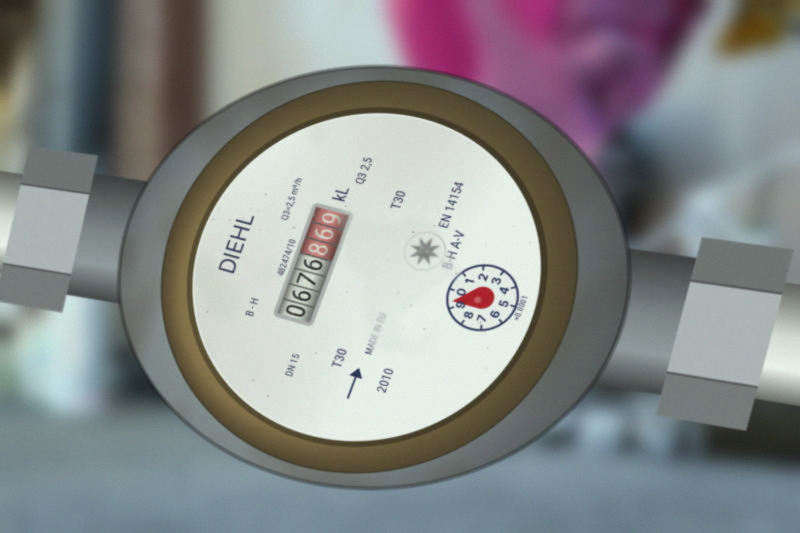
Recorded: 676.8689 kL
